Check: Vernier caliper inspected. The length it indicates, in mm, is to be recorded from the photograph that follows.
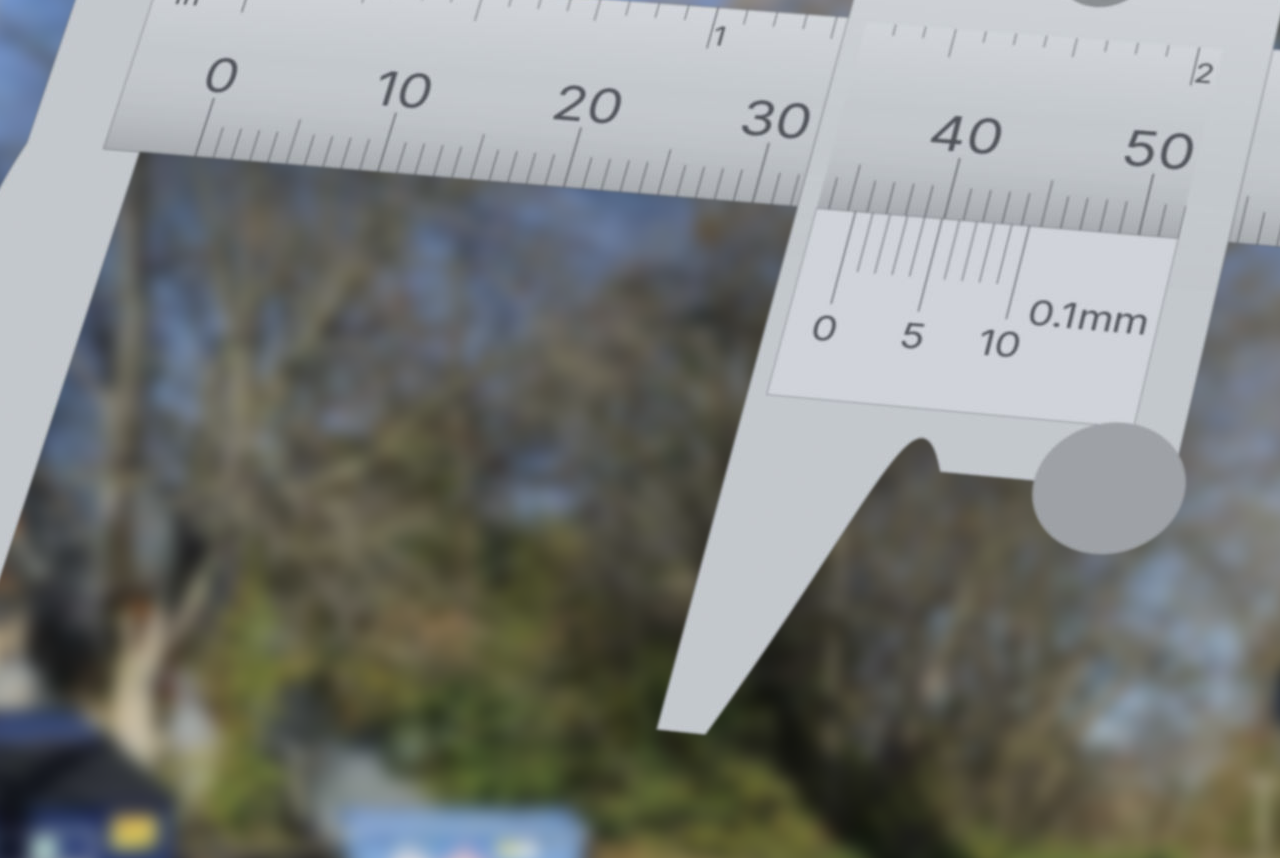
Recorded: 35.4 mm
